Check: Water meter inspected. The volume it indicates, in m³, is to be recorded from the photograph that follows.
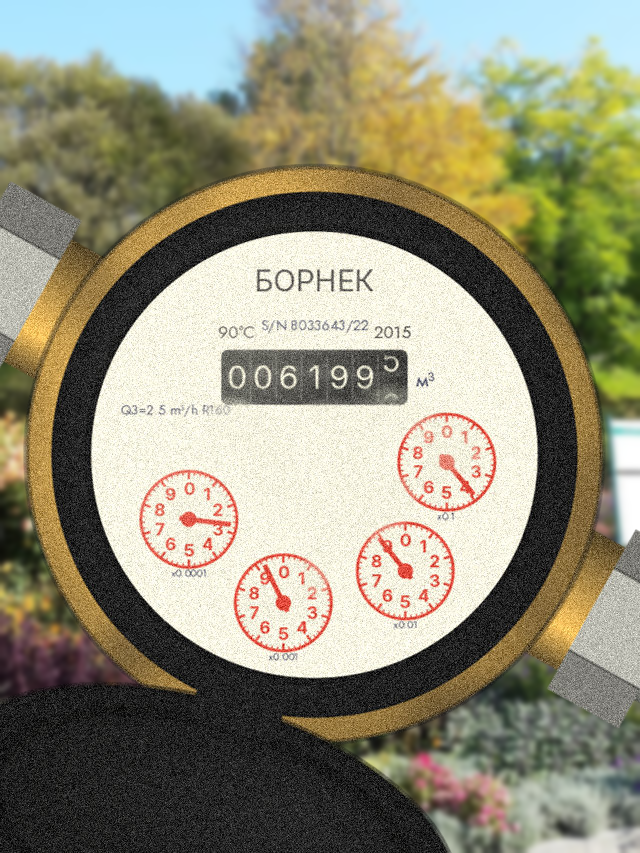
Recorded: 61995.3892 m³
